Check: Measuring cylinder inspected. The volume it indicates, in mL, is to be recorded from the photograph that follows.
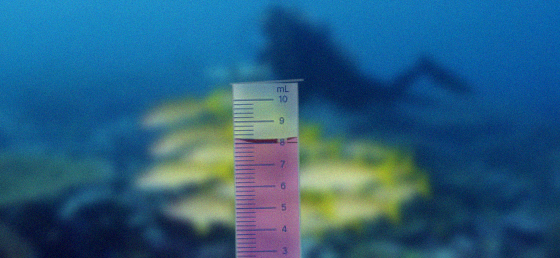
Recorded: 8 mL
